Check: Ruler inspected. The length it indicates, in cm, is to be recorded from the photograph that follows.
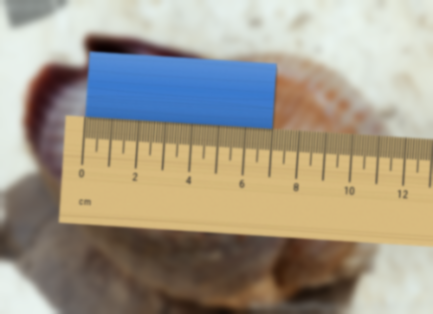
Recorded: 7 cm
